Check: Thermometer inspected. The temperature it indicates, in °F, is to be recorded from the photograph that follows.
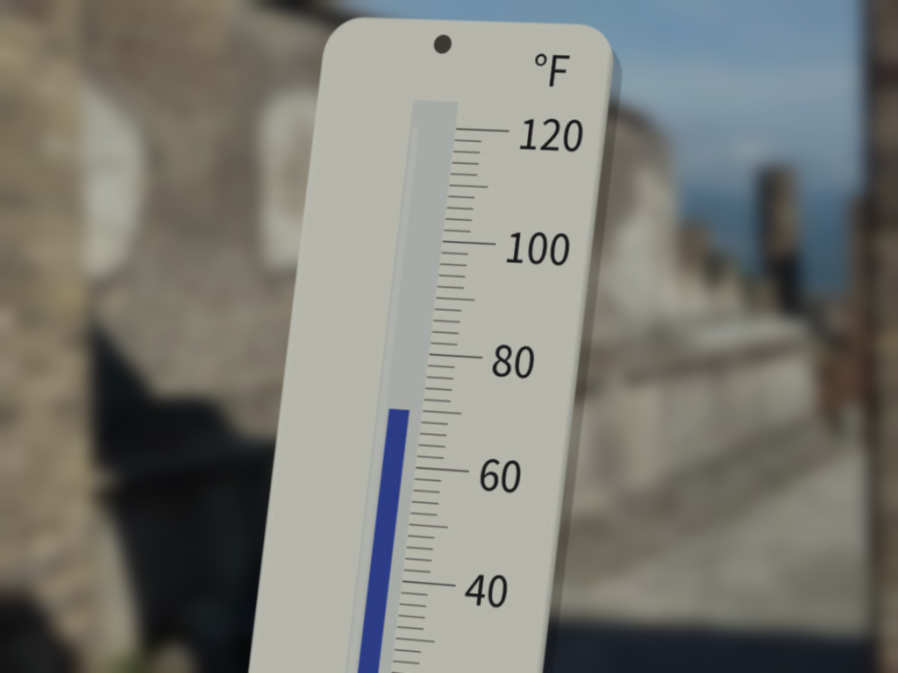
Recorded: 70 °F
